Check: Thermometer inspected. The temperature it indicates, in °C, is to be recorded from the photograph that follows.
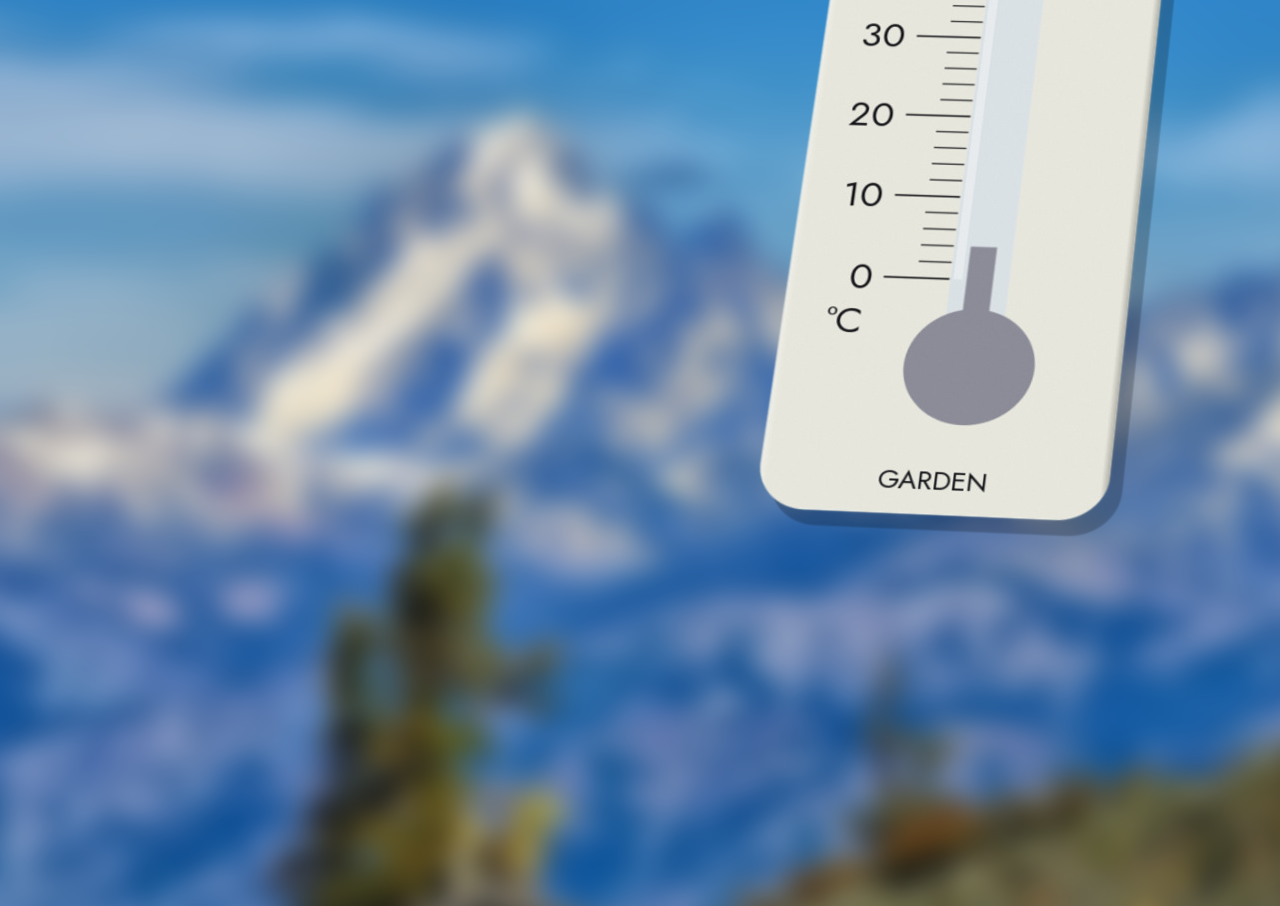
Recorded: 4 °C
